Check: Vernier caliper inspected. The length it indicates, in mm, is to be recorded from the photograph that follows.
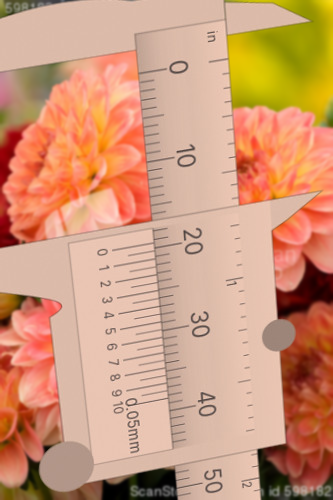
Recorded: 19.4 mm
